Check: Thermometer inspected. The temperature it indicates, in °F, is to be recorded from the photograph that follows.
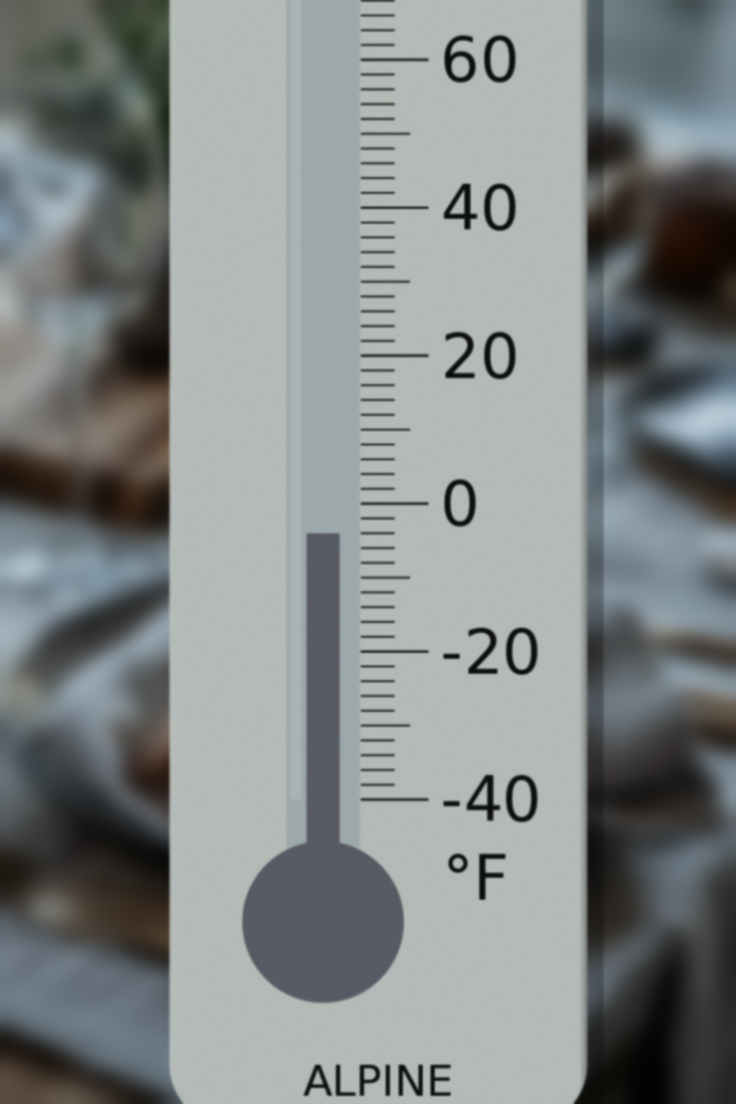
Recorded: -4 °F
